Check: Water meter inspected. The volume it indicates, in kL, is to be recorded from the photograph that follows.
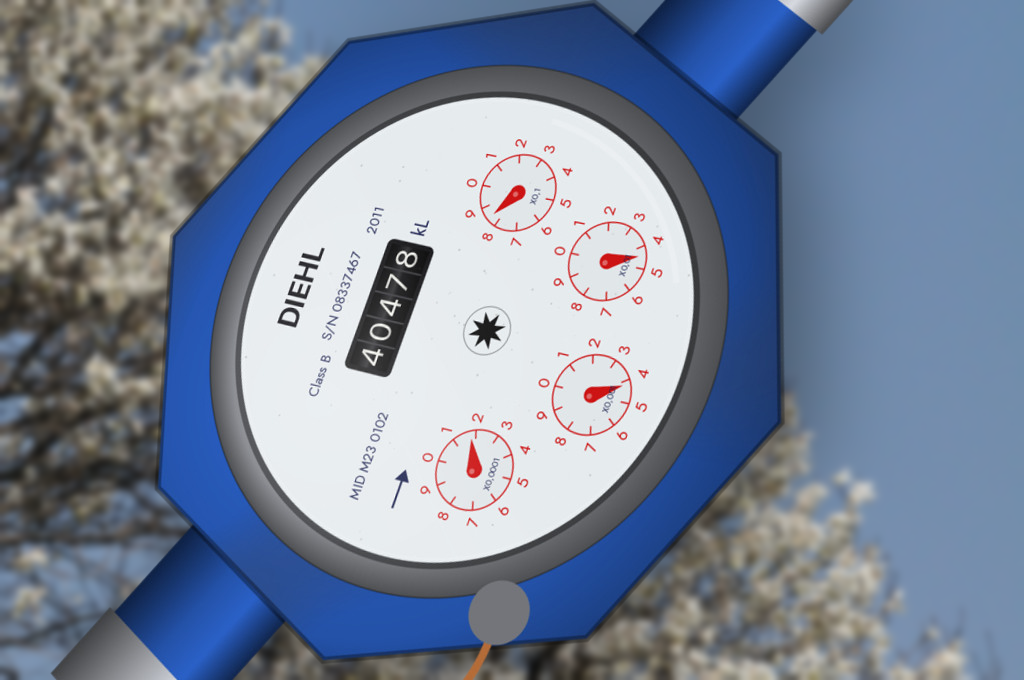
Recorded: 40478.8441 kL
